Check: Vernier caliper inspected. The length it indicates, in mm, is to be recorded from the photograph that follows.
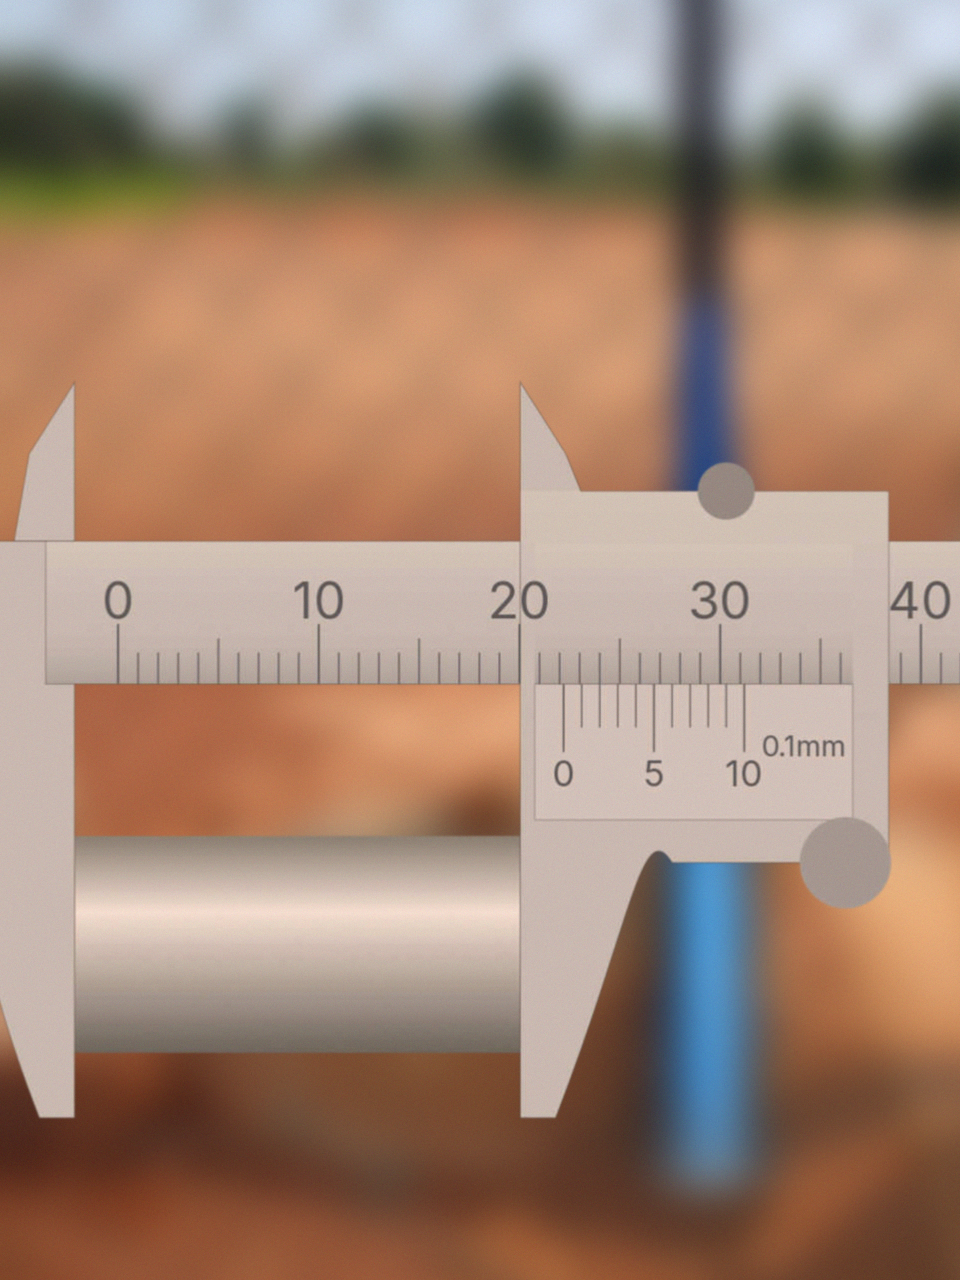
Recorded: 22.2 mm
